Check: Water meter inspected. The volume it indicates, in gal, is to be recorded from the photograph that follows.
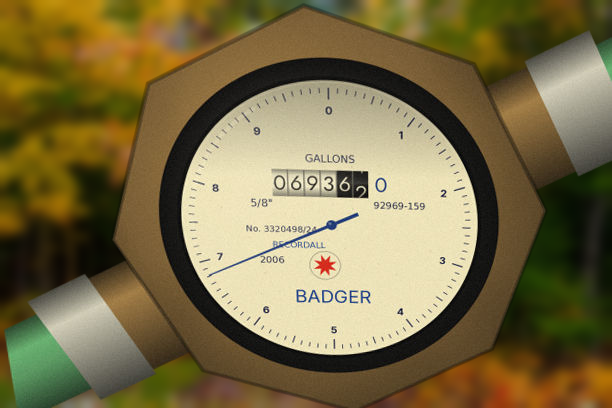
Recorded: 693616.8 gal
